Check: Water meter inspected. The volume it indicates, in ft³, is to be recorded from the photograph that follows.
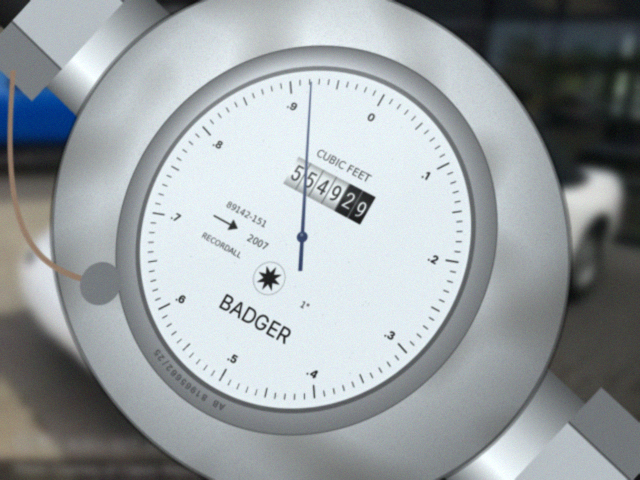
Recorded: 554928.92 ft³
